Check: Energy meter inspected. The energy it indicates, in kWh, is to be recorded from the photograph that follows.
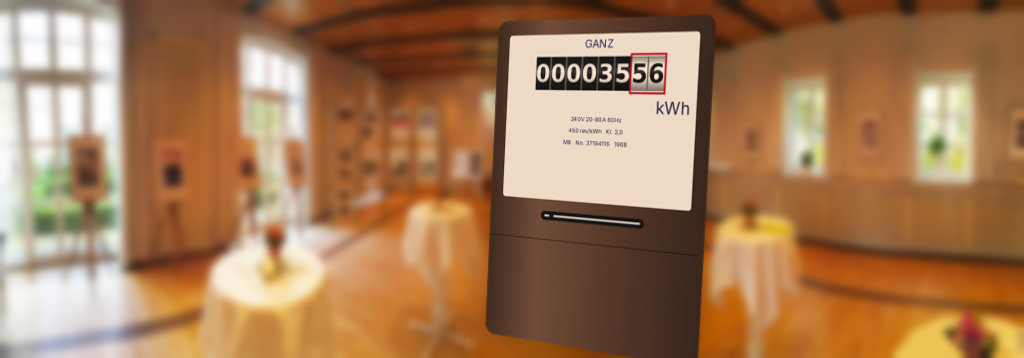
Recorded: 35.56 kWh
